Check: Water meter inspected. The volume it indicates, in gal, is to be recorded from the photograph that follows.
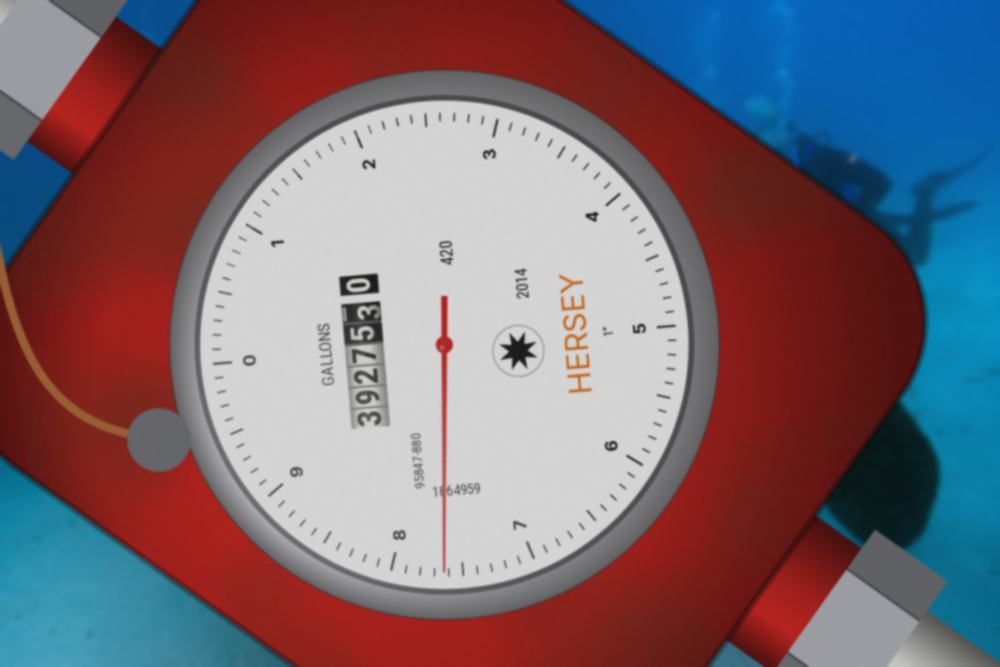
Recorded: 3927527.6 gal
